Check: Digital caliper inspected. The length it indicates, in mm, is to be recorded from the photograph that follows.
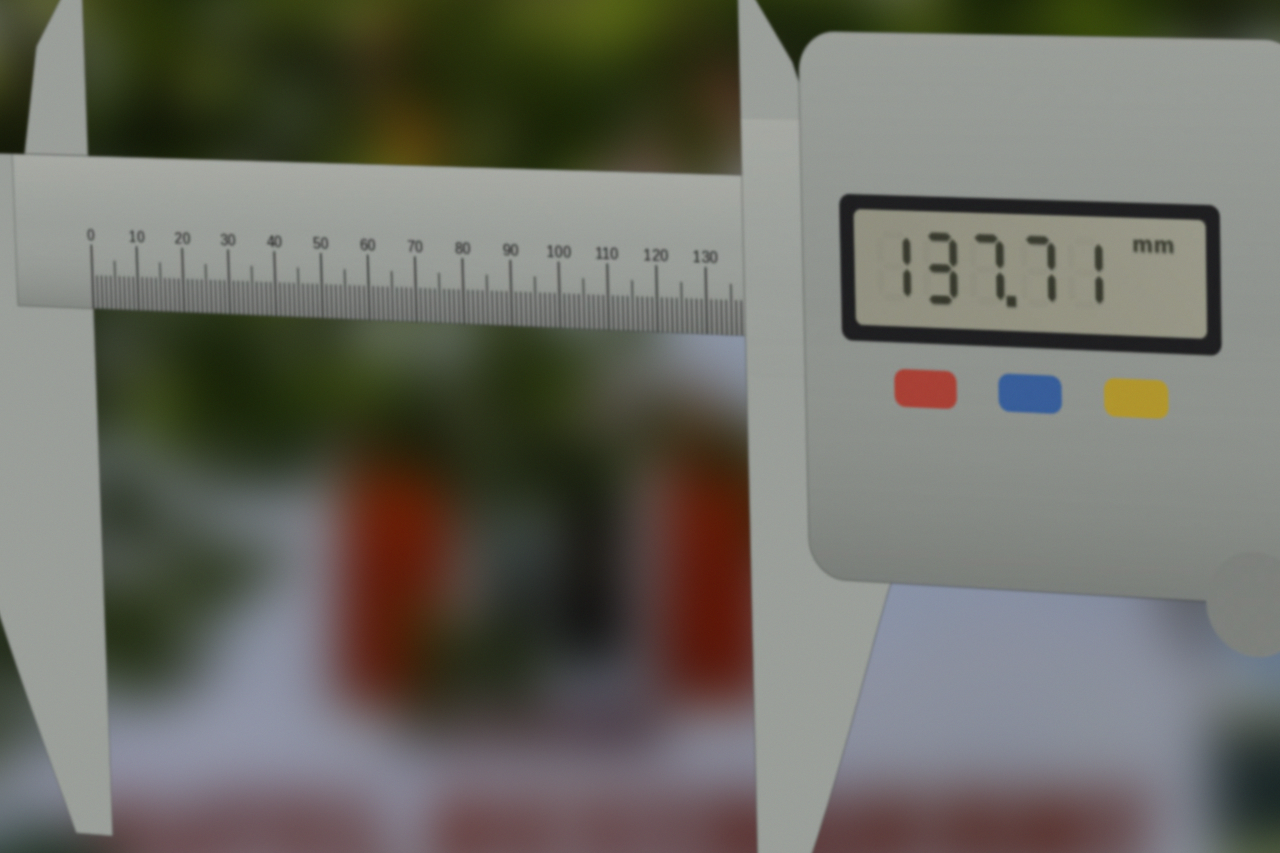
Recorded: 137.71 mm
